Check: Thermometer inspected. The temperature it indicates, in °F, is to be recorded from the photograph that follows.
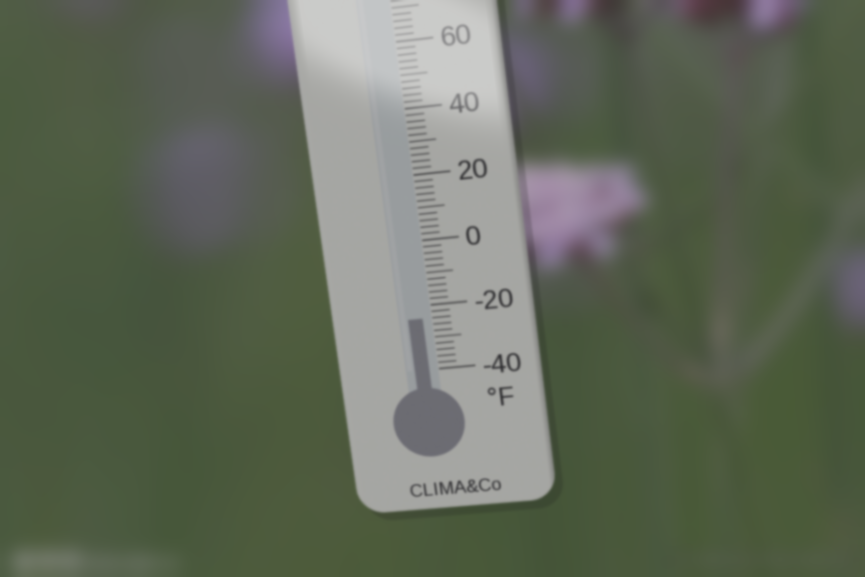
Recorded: -24 °F
